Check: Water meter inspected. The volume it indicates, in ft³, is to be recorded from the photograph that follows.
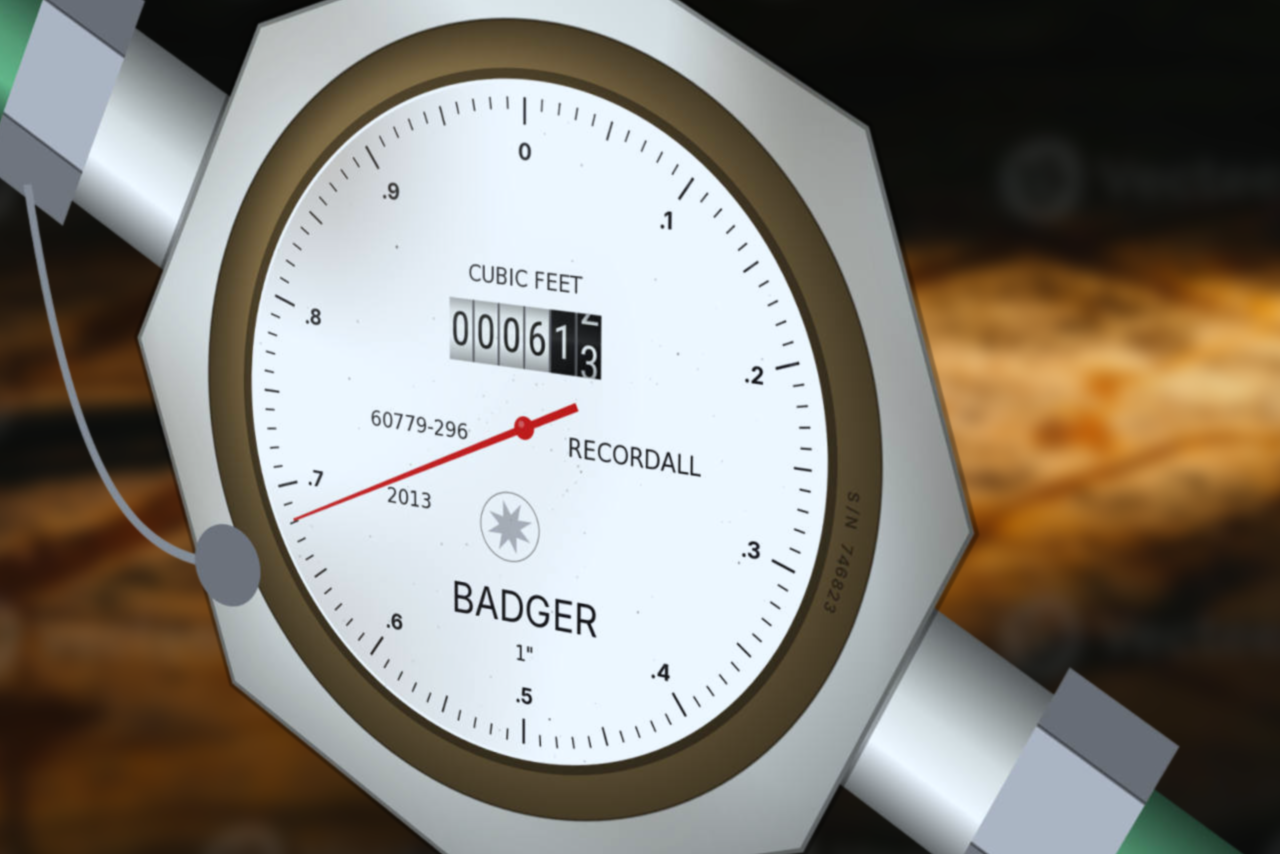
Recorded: 612.68 ft³
